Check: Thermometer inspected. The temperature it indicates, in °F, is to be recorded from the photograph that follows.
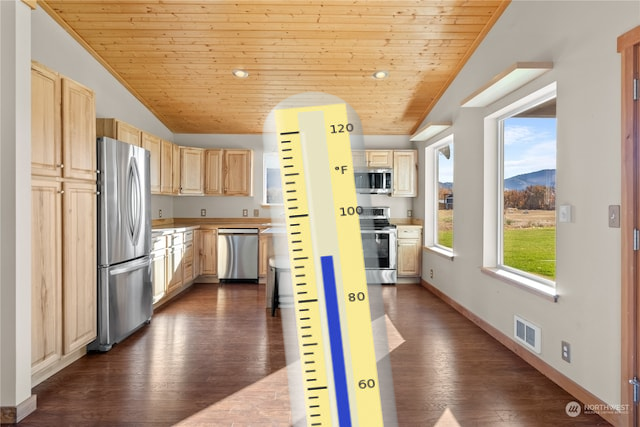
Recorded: 90 °F
